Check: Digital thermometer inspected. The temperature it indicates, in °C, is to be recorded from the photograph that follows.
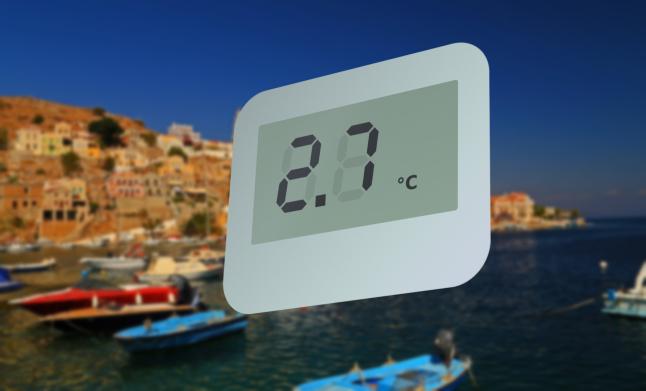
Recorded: 2.7 °C
